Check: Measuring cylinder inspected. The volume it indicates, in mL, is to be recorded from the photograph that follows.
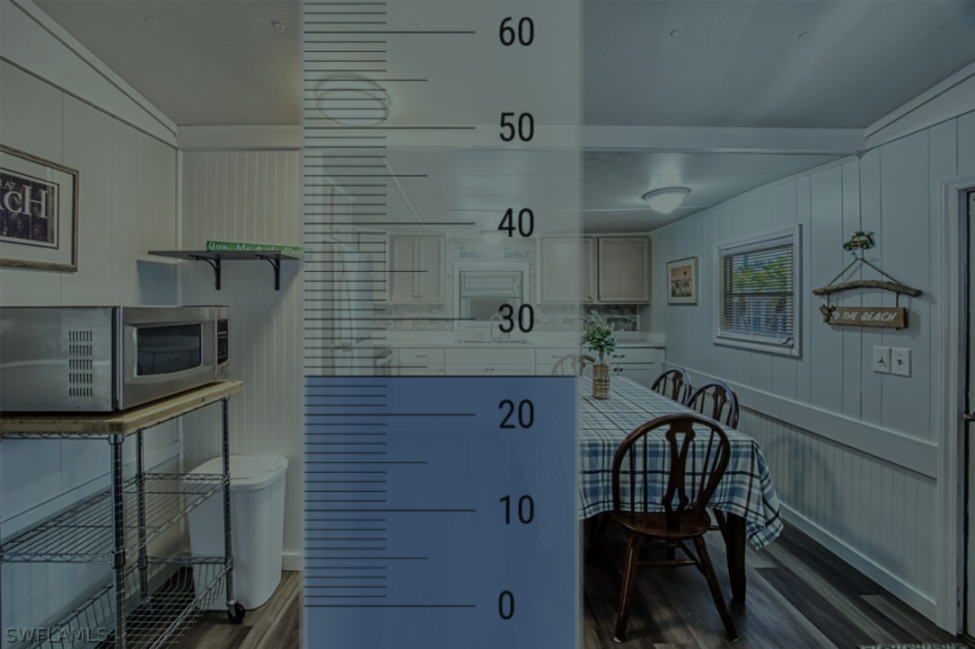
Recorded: 24 mL
